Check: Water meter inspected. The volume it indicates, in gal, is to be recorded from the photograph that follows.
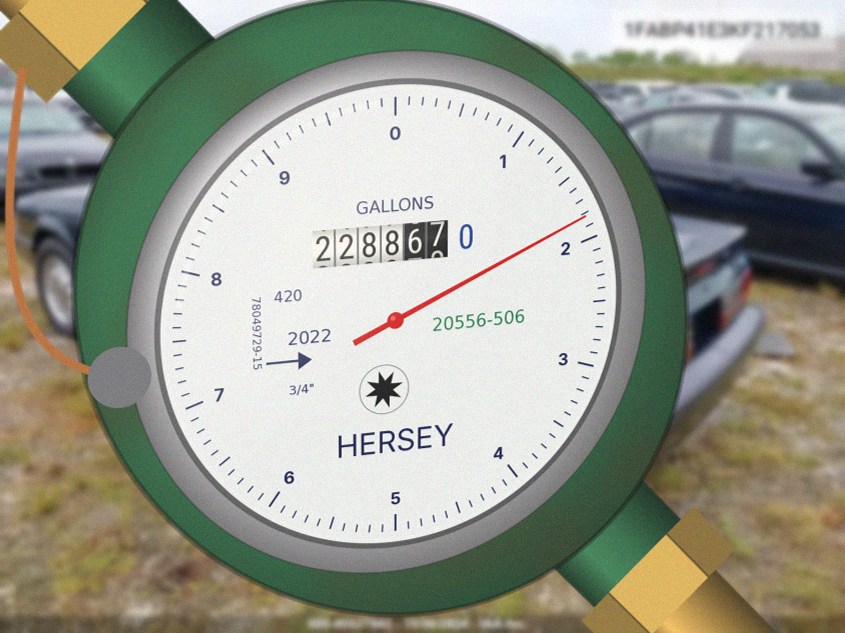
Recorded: 2288671.8 gal
